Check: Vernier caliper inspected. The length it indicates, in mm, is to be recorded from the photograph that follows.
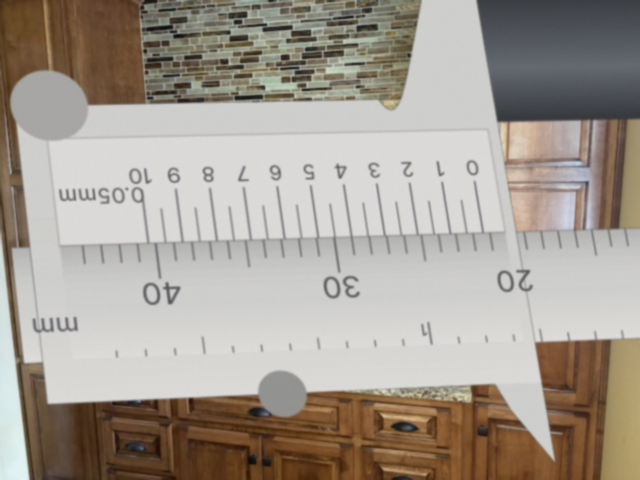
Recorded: 21.4 mm
